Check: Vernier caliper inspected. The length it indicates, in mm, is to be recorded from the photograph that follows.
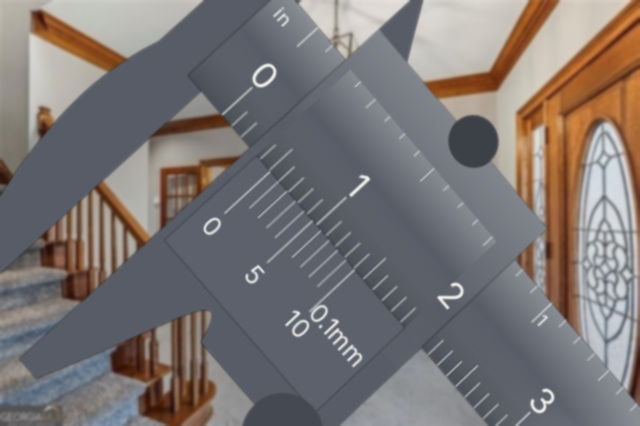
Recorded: 5.1 mm
